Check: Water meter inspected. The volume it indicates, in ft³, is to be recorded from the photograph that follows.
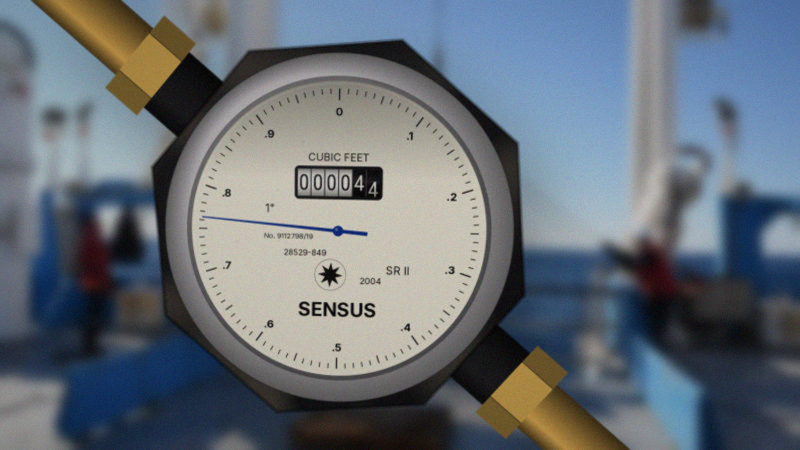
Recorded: 43.76 ft³
